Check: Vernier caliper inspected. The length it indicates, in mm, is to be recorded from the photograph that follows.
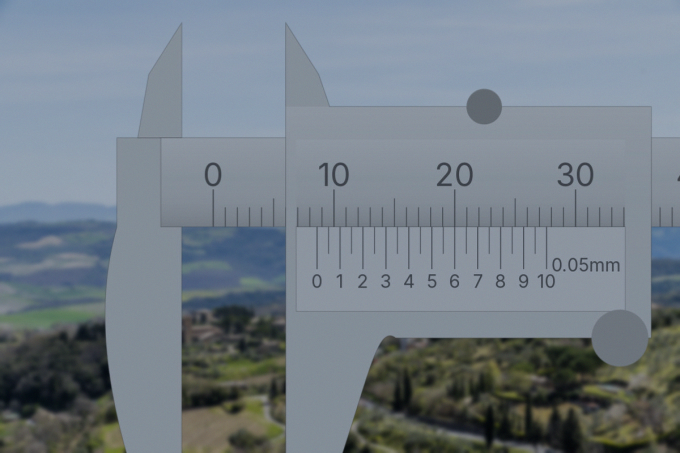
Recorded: 8.6 mm
